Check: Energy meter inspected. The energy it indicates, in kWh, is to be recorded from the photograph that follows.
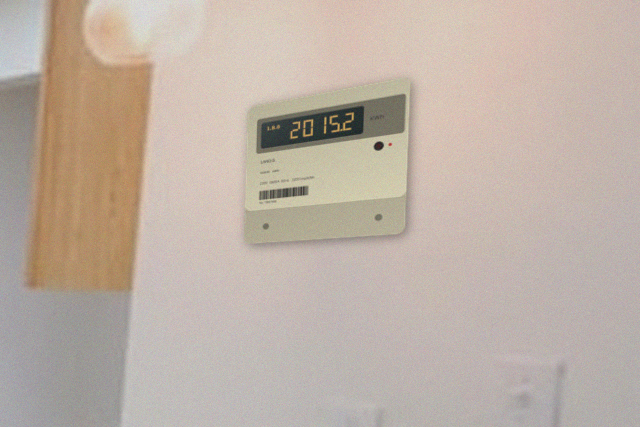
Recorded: 2015.2 kWh
